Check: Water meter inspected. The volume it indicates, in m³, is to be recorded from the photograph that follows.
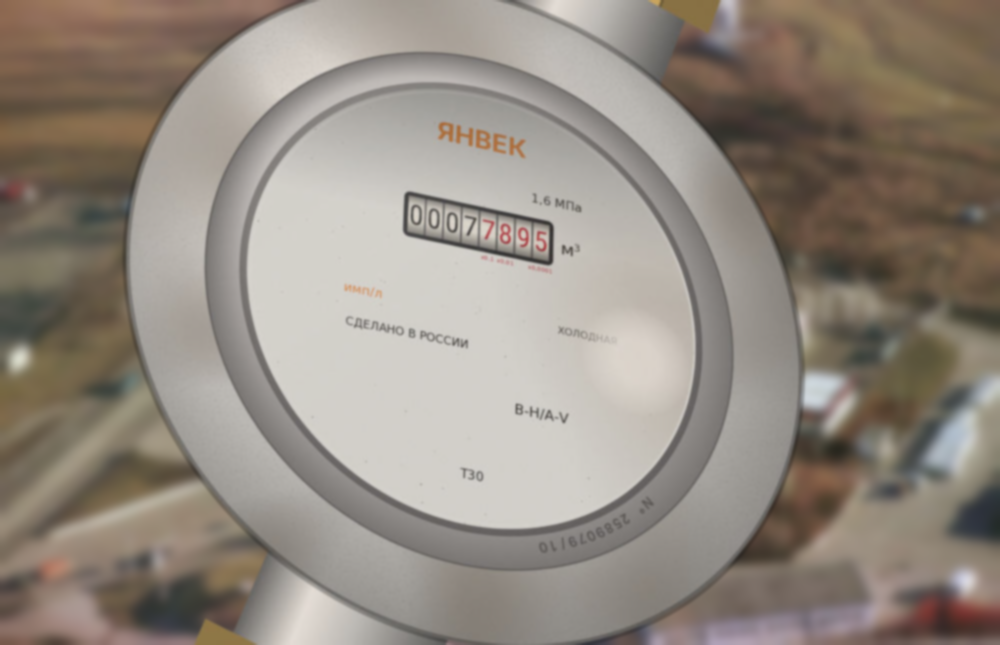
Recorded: 7.7895 m³
